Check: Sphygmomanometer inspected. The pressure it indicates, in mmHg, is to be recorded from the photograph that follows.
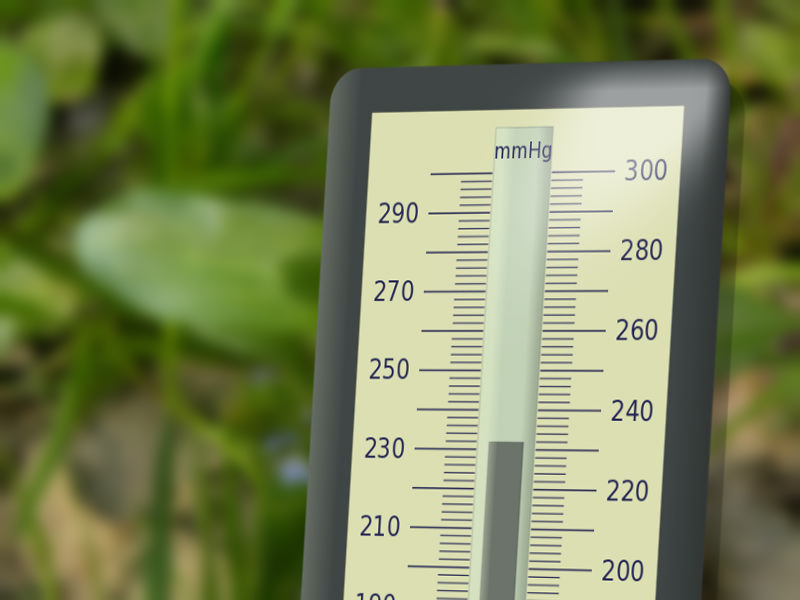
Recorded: 232 mmHg
